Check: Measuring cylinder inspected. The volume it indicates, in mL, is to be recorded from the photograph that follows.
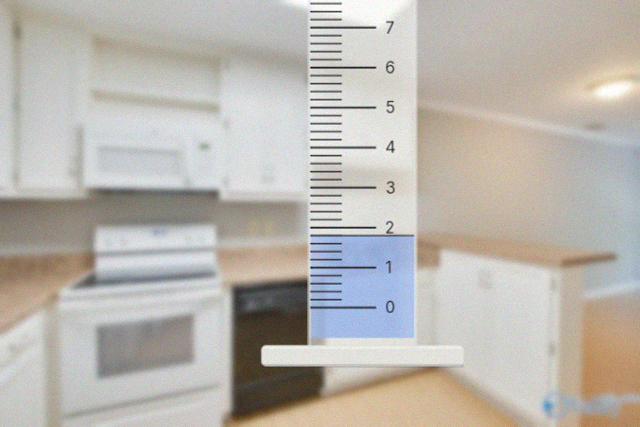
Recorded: 1.8 mL
